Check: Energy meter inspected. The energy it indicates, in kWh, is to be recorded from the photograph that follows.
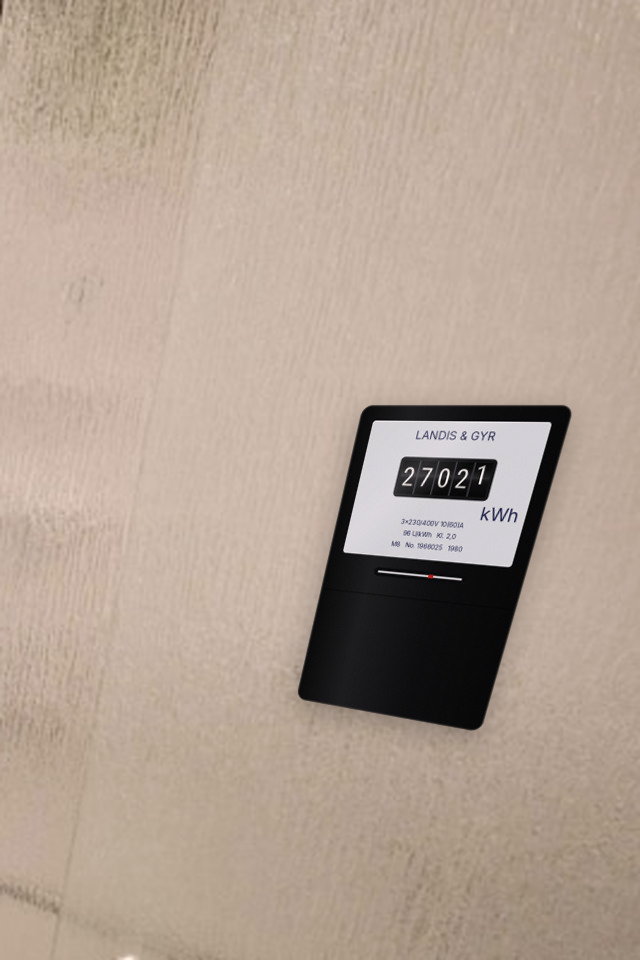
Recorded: 27021 kWh
